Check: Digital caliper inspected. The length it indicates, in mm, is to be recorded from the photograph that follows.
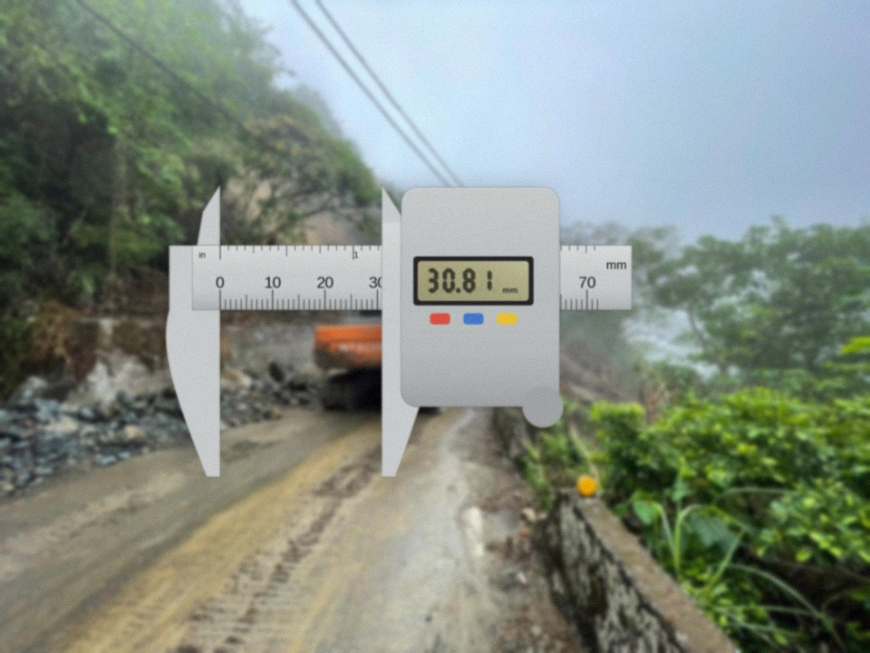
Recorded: 30.81 mm
